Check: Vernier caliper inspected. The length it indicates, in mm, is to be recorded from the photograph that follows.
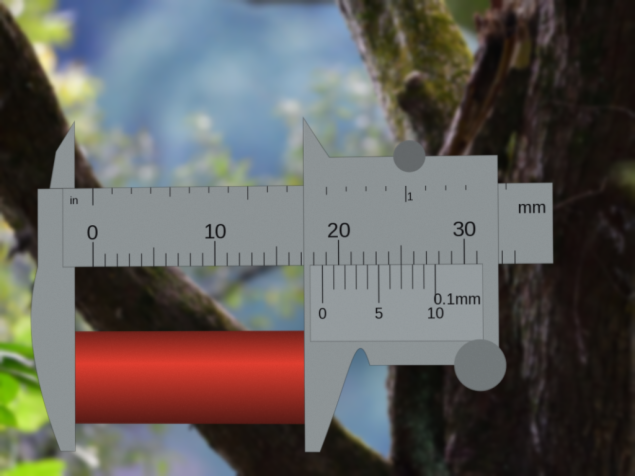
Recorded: 18.7 mm
